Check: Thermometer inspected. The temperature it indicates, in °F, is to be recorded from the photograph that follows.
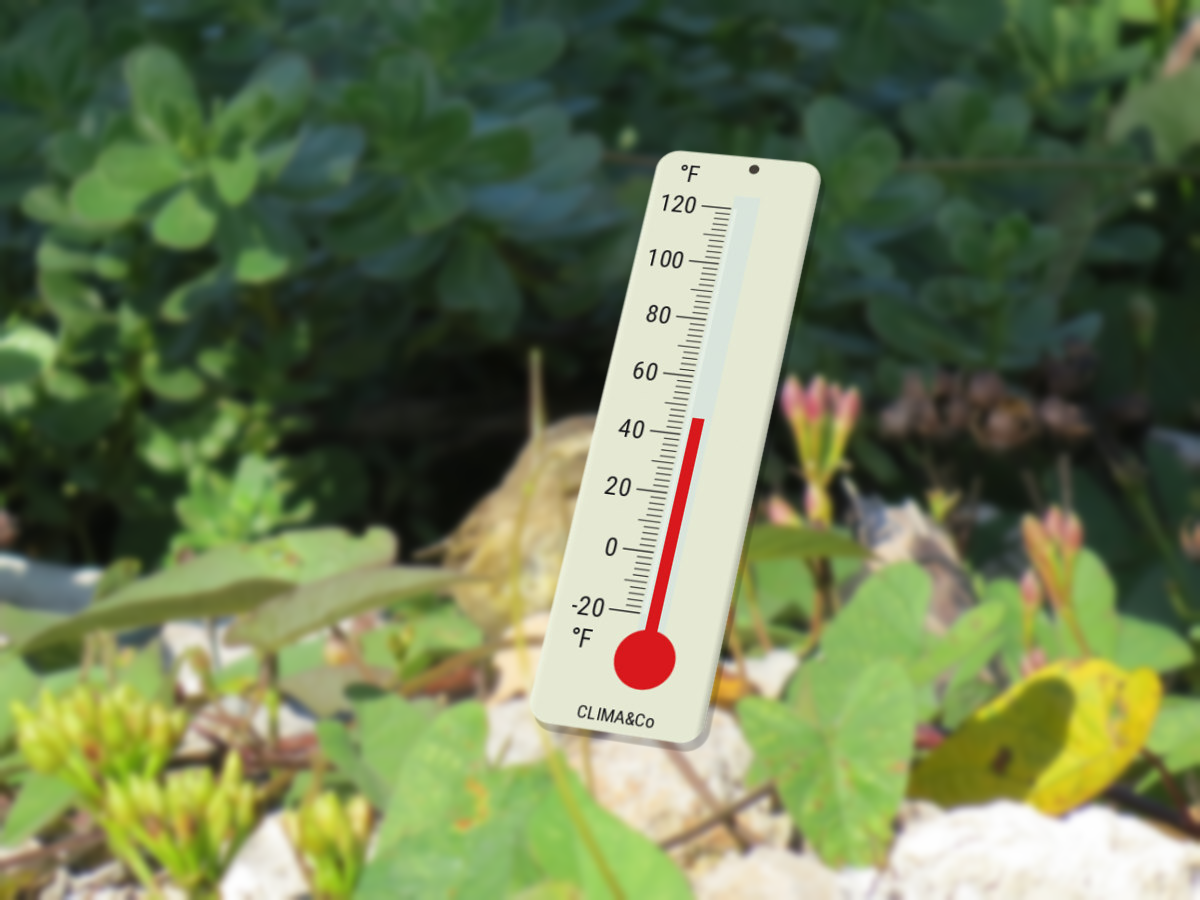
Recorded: 46 °F
